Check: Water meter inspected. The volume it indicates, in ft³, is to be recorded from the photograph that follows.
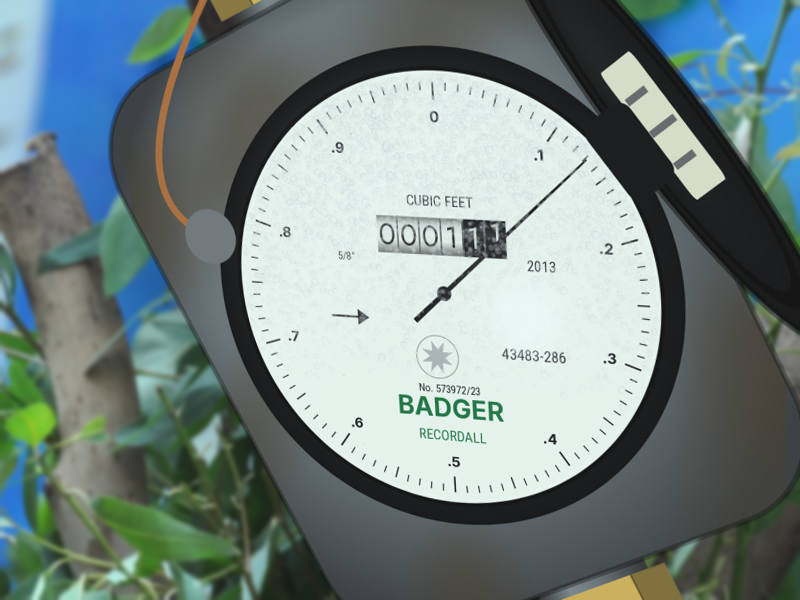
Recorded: 111.13 ft³
